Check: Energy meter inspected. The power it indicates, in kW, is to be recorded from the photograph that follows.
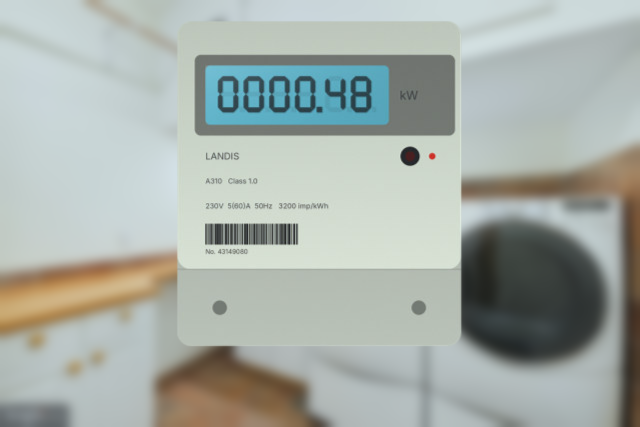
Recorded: 0.48 kW
